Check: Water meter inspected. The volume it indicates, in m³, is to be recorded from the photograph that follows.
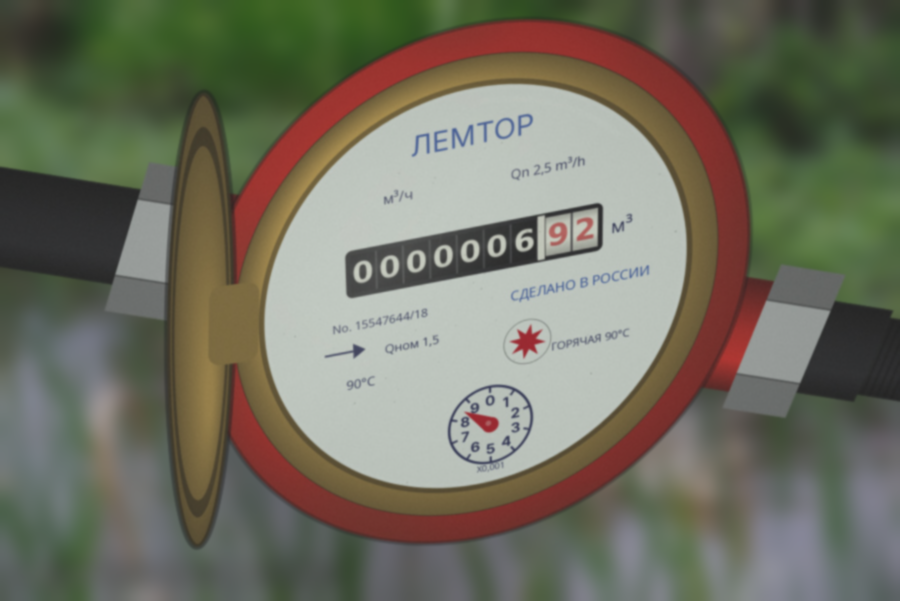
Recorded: 6.928 m³
